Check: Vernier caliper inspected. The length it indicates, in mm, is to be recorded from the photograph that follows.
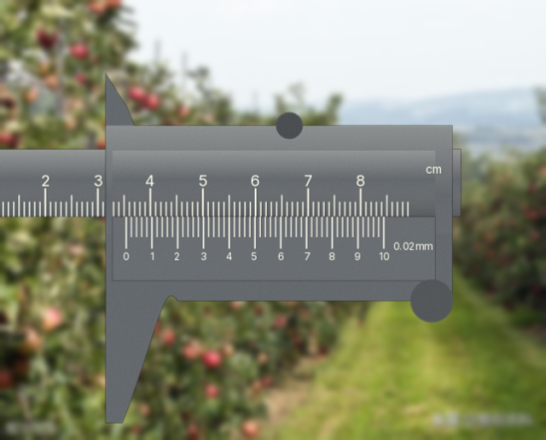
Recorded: 35.4 mm
